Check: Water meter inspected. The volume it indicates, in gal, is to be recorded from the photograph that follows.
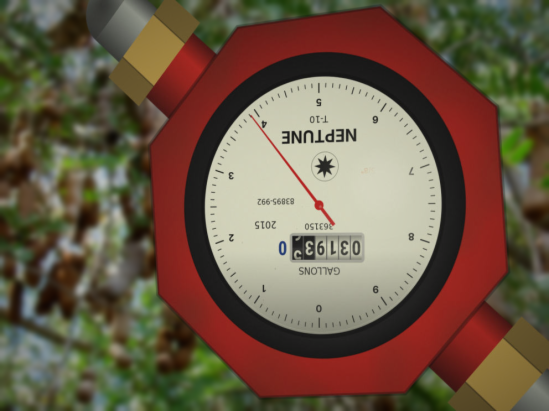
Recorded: 319353.9 gal
